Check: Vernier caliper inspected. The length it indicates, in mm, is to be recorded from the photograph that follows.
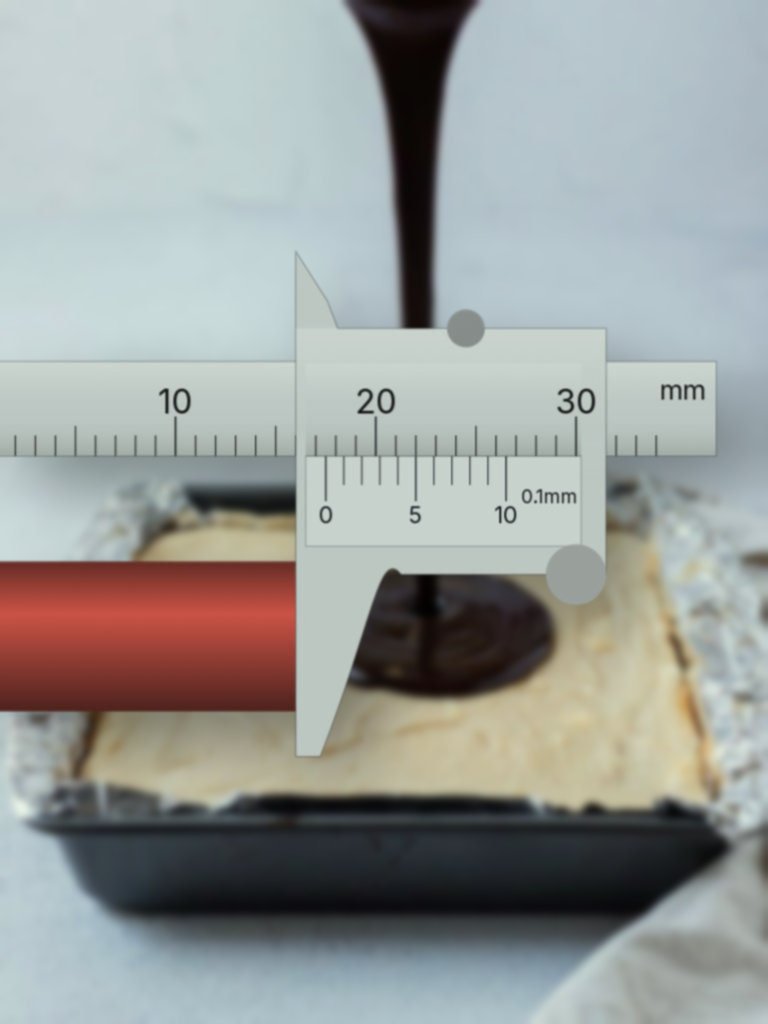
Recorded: 17.5 mm
